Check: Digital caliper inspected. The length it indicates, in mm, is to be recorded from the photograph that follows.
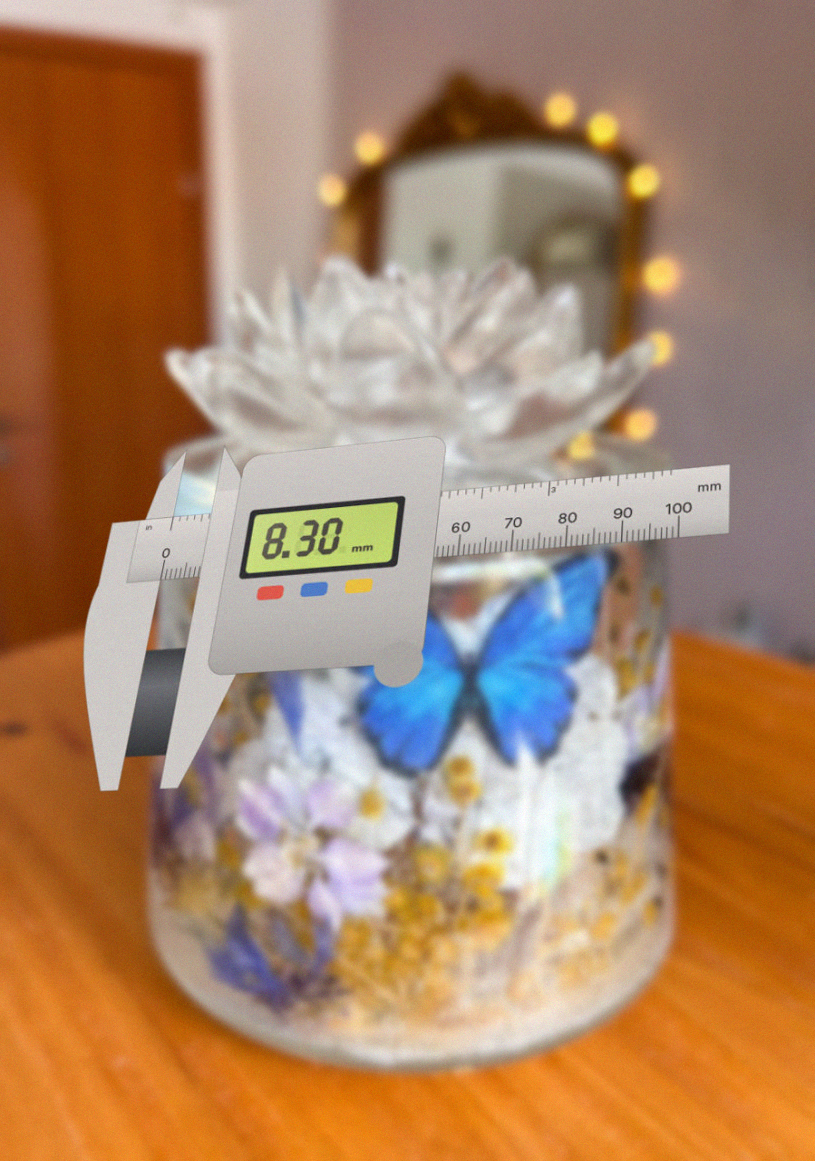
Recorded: 8.30 mm
